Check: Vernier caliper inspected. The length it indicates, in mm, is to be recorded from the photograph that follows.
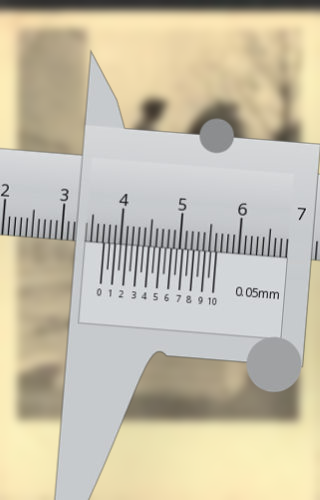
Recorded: 37.2 mm
